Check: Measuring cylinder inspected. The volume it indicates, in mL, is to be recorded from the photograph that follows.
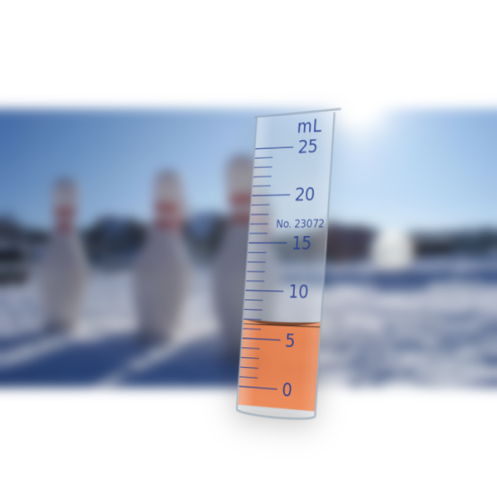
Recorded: 6.5 mL
